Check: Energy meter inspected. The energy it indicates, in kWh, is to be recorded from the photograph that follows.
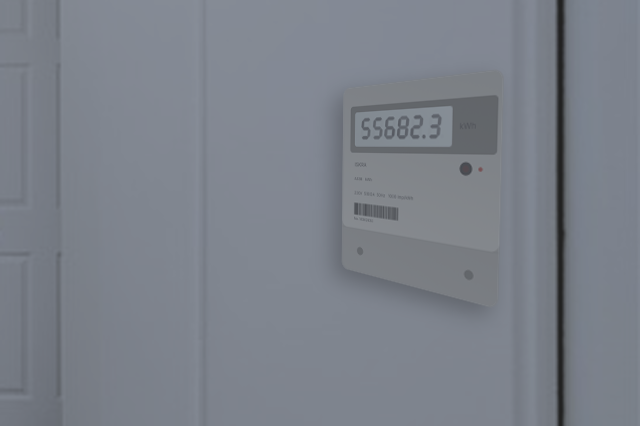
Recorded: 55682.3 kWh
